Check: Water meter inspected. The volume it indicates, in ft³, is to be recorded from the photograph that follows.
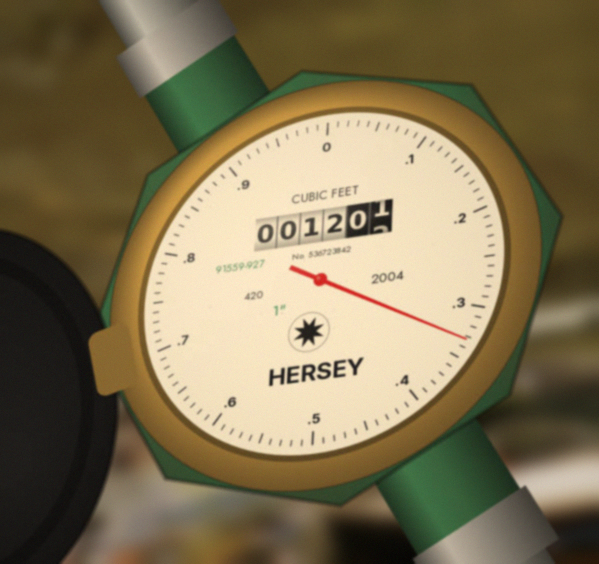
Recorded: 1201.33 ft³
